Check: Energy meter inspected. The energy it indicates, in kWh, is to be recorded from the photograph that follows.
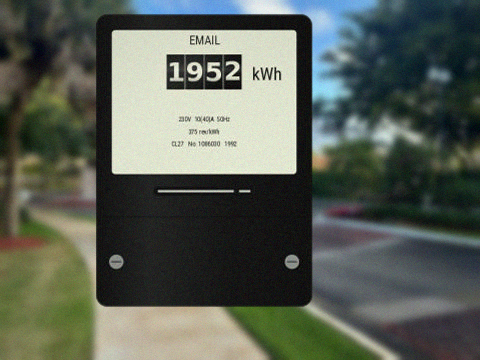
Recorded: 1952 kWh
